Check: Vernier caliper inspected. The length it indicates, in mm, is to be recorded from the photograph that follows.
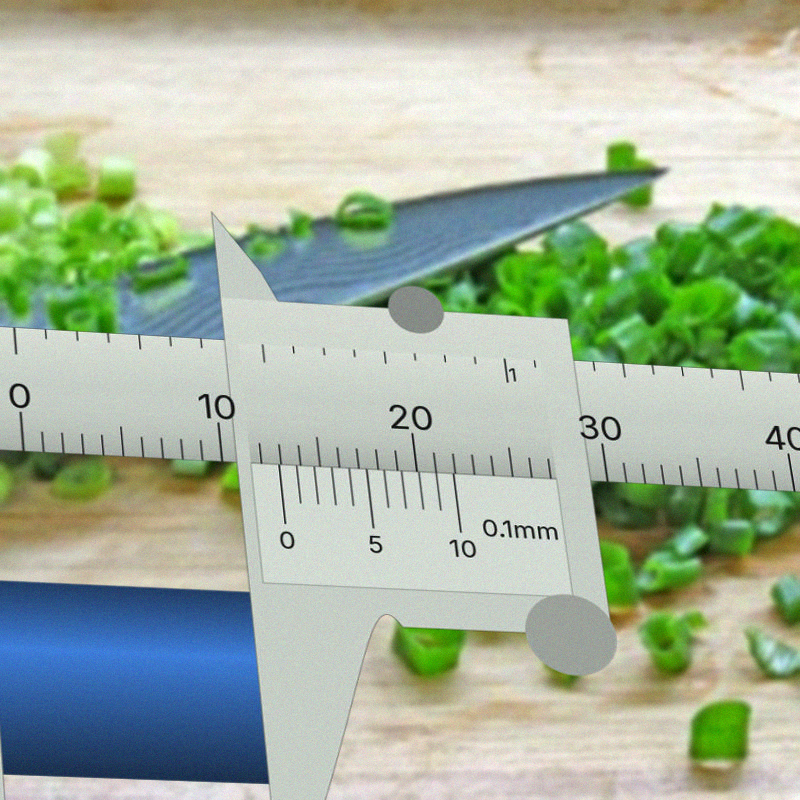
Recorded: 12.9 mm
